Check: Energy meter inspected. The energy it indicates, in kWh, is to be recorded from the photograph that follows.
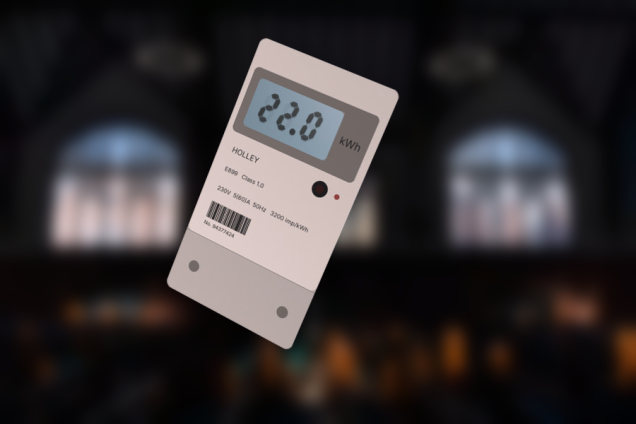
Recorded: 22.0 kWh
